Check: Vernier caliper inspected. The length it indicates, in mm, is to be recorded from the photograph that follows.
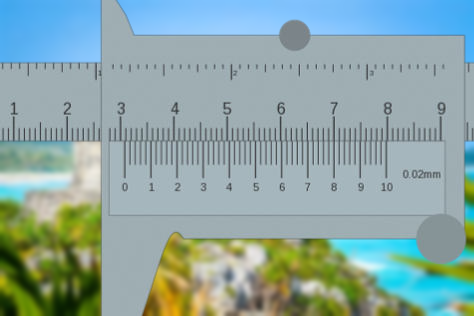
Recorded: 30.8 mm
